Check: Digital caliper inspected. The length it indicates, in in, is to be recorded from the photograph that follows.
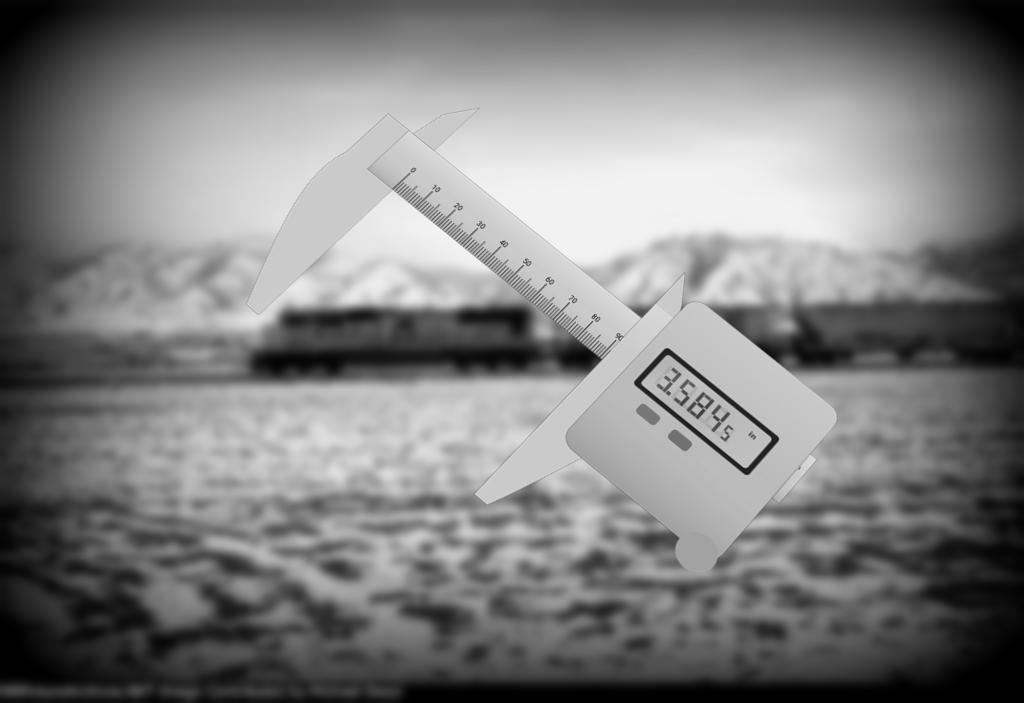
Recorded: 3.5845 in
